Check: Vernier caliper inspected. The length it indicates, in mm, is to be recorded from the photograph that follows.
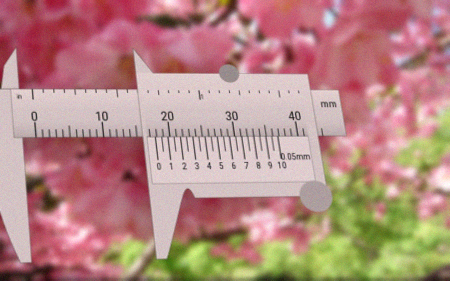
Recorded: 17.8 mm
